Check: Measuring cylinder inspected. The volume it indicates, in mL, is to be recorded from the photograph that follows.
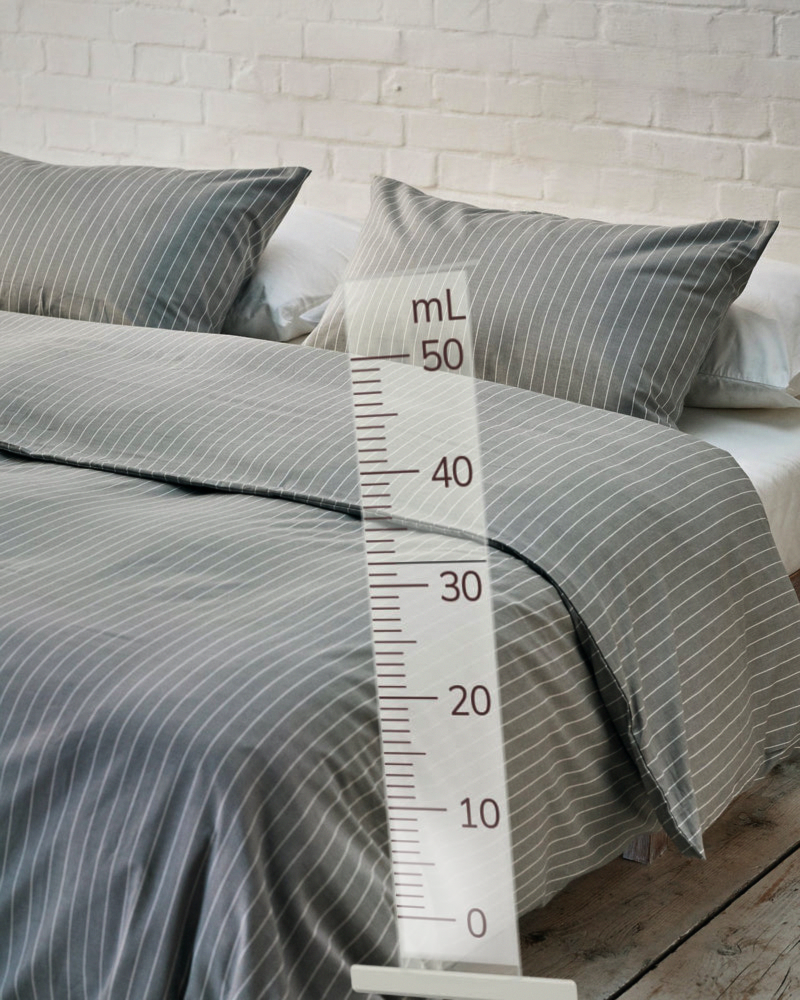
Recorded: 32 mL
